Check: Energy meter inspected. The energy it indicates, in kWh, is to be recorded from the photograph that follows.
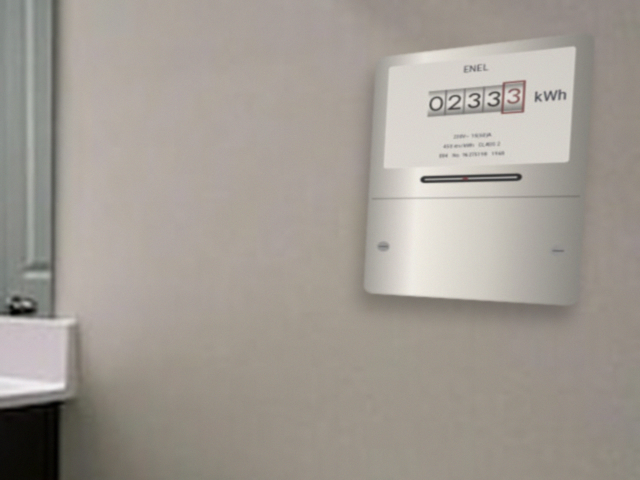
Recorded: 233.3 kWh
